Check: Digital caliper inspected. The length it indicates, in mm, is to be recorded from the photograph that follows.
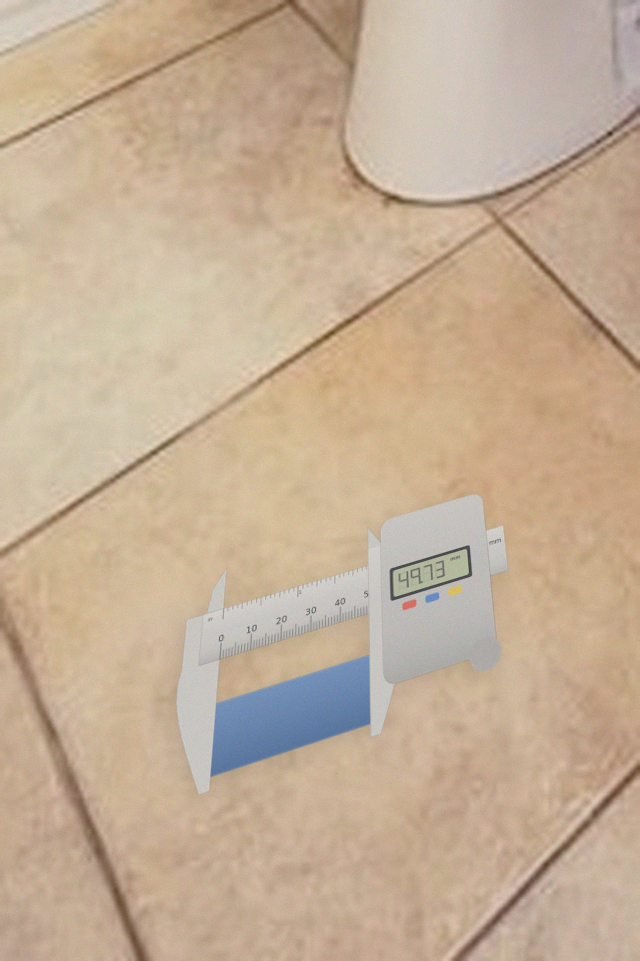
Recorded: 49.73 mm
